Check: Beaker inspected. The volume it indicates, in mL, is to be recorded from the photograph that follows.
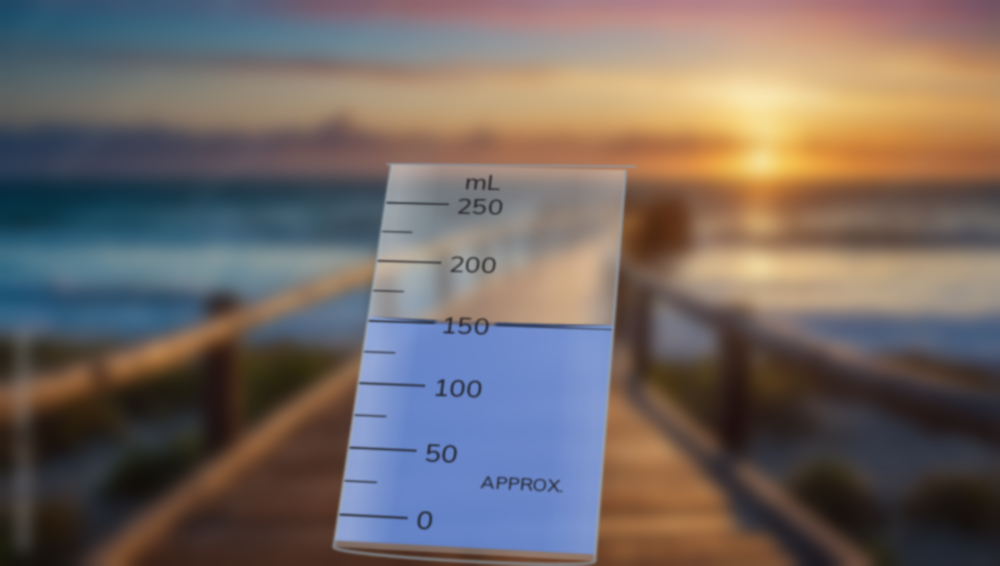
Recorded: 150 mL
